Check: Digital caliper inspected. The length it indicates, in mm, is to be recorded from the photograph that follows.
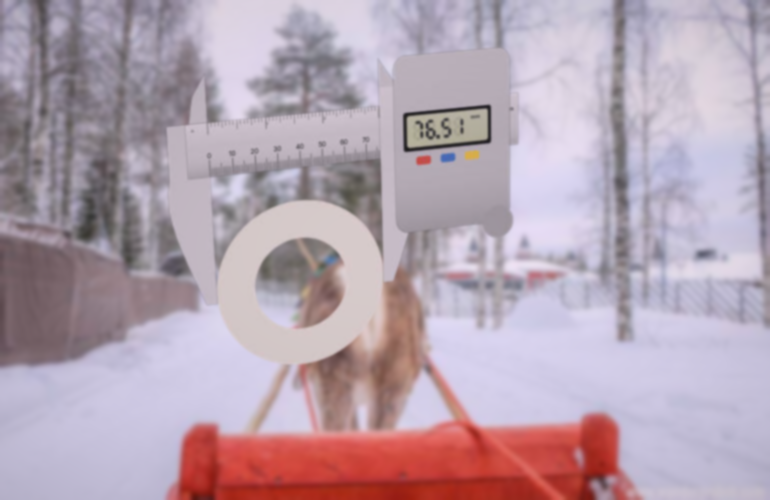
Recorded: 76.51 mm
